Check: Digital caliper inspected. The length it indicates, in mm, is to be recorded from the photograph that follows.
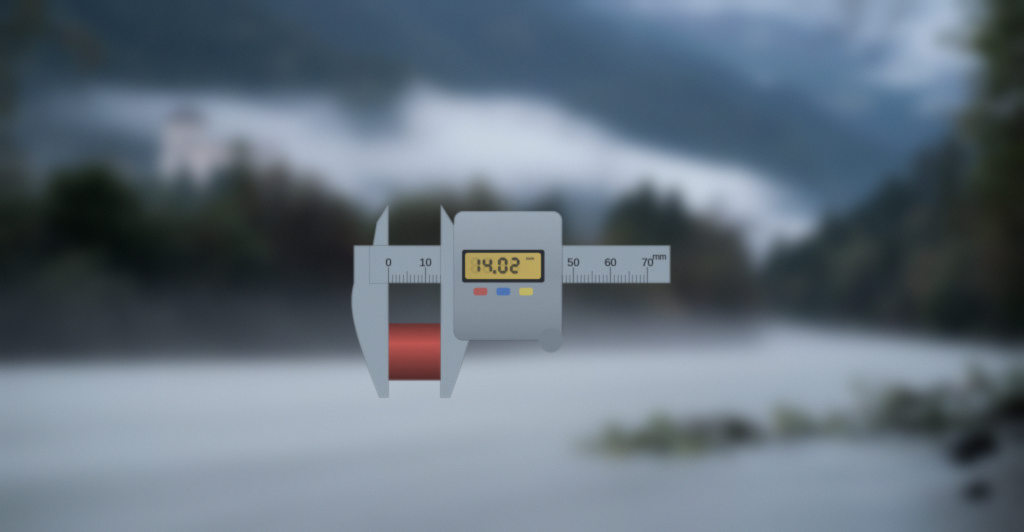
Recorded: 14.02 mm
